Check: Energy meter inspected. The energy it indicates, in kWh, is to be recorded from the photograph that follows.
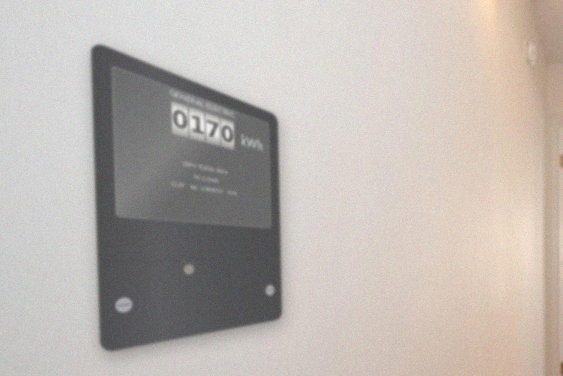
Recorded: 170 kWh
